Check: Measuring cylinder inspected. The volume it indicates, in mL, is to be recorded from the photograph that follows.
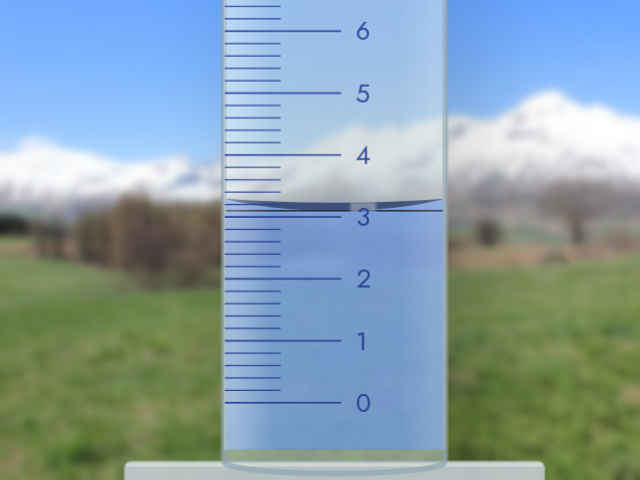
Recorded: 3.1 mL
